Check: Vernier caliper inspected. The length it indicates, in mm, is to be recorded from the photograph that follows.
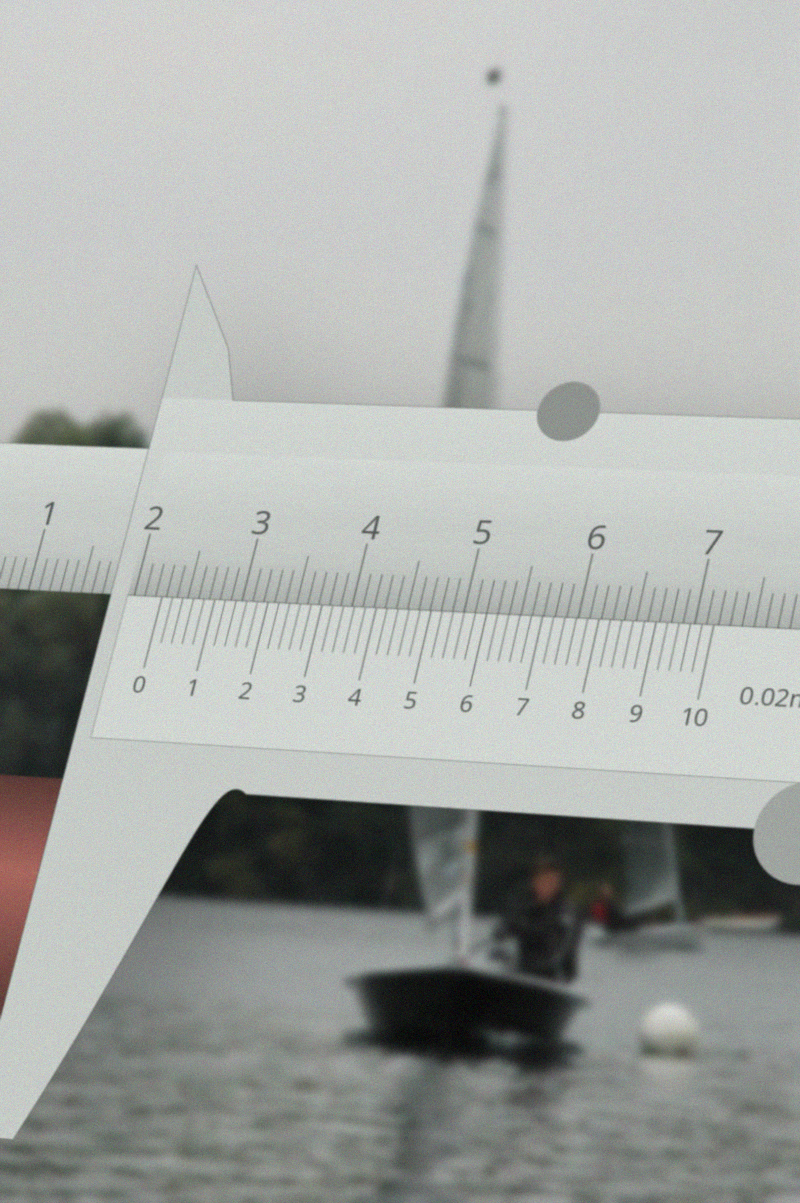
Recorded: 22.6 mm
